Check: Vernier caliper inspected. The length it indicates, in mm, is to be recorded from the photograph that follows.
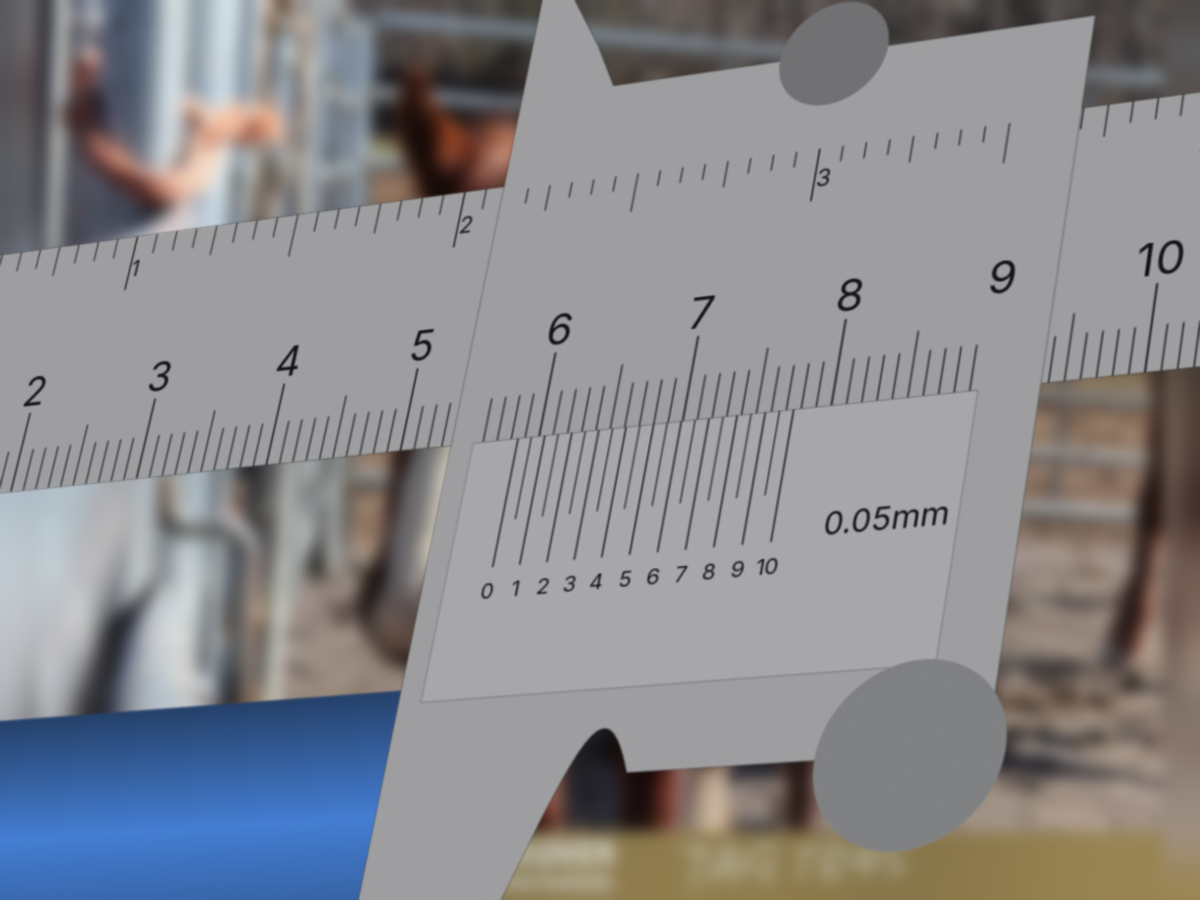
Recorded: 58.5 mm
